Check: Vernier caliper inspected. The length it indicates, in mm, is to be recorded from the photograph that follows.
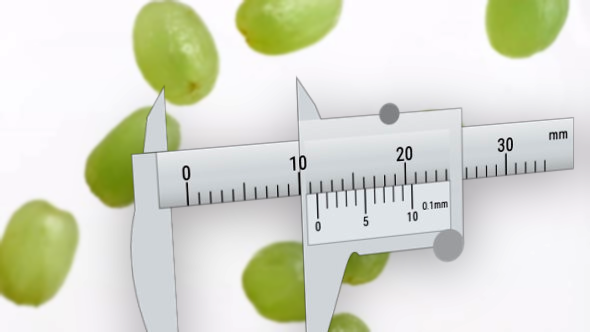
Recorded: 11.6 mm
